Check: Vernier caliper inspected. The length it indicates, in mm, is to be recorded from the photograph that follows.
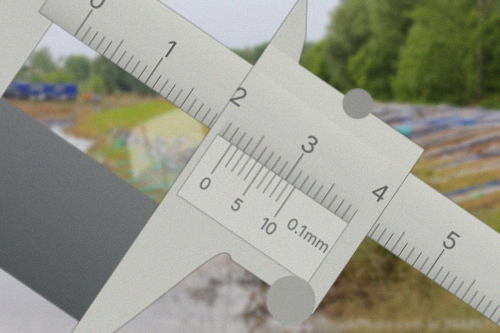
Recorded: 22.4 mm
